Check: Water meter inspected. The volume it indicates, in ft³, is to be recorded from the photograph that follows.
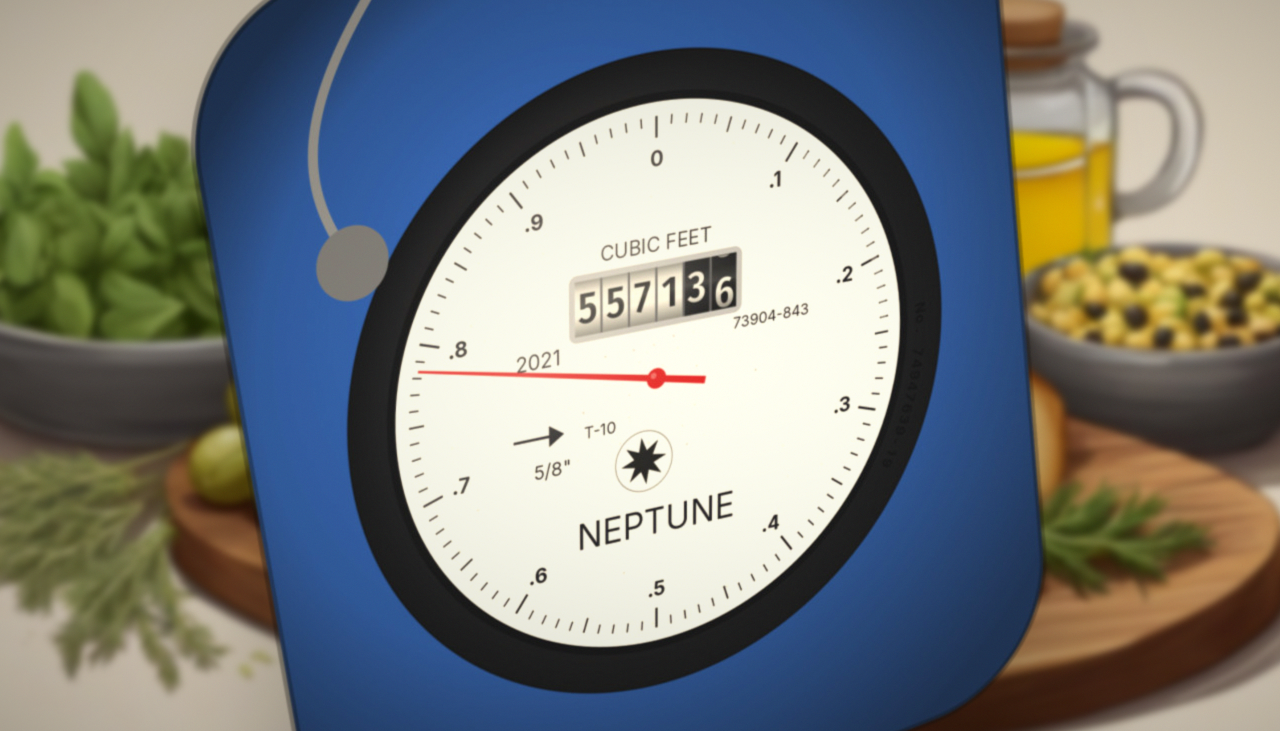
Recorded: 557135.78 ft³
